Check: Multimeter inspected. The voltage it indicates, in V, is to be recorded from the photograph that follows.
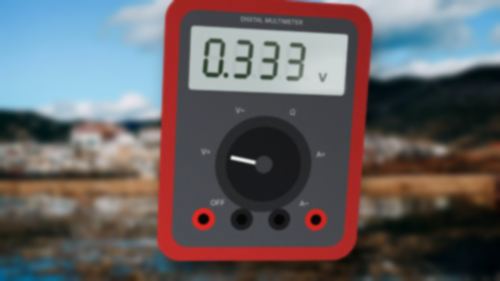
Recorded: 0.333 V
